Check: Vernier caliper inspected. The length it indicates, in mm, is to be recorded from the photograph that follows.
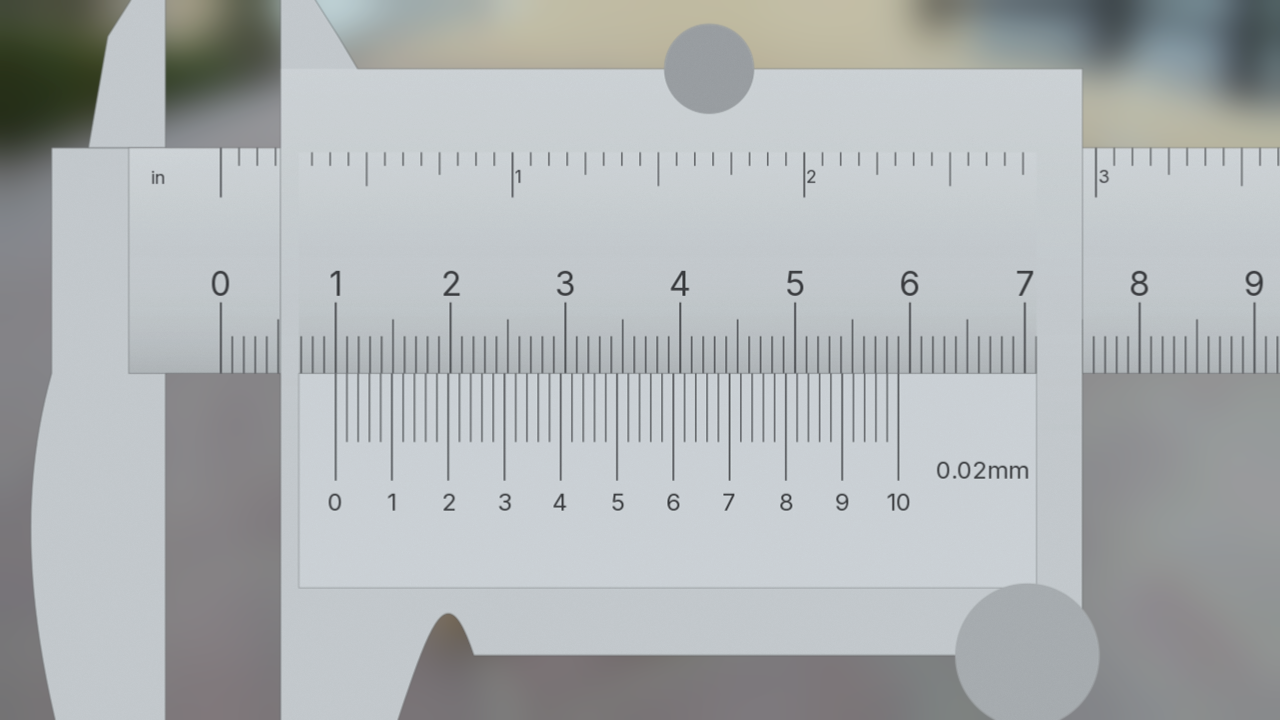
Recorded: 10.0 mm
